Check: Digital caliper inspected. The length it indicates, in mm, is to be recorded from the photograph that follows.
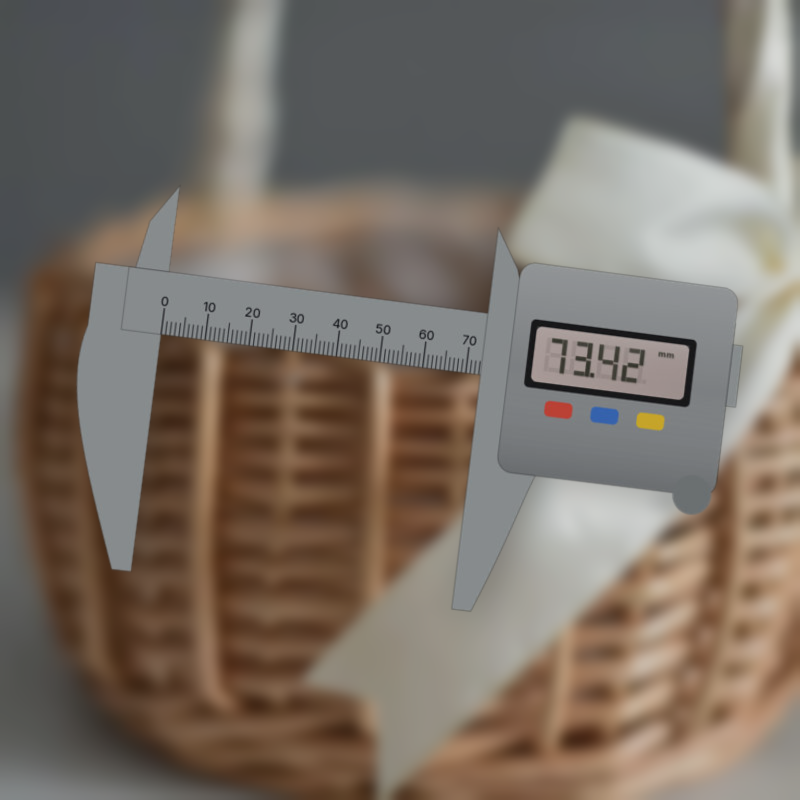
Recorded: 73.42 mm
